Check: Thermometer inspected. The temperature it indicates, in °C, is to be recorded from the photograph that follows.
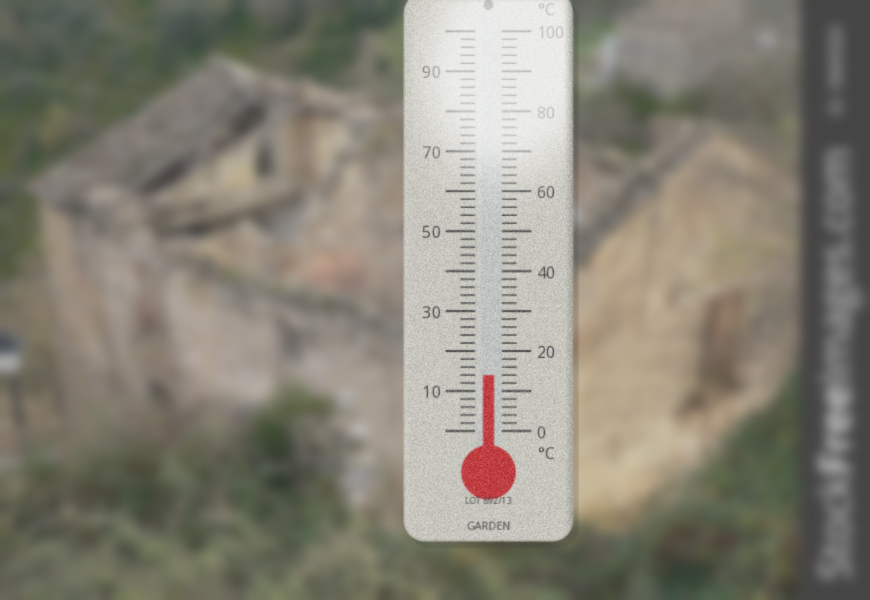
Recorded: 14 °C
